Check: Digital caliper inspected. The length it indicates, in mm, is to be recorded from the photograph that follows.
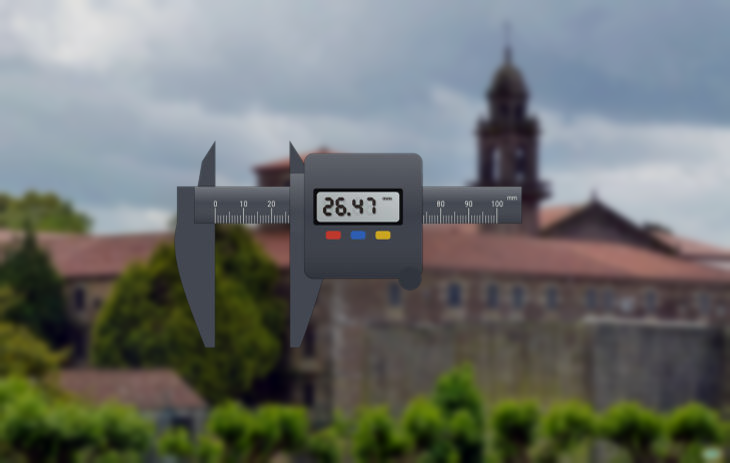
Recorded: 26.47 mm
